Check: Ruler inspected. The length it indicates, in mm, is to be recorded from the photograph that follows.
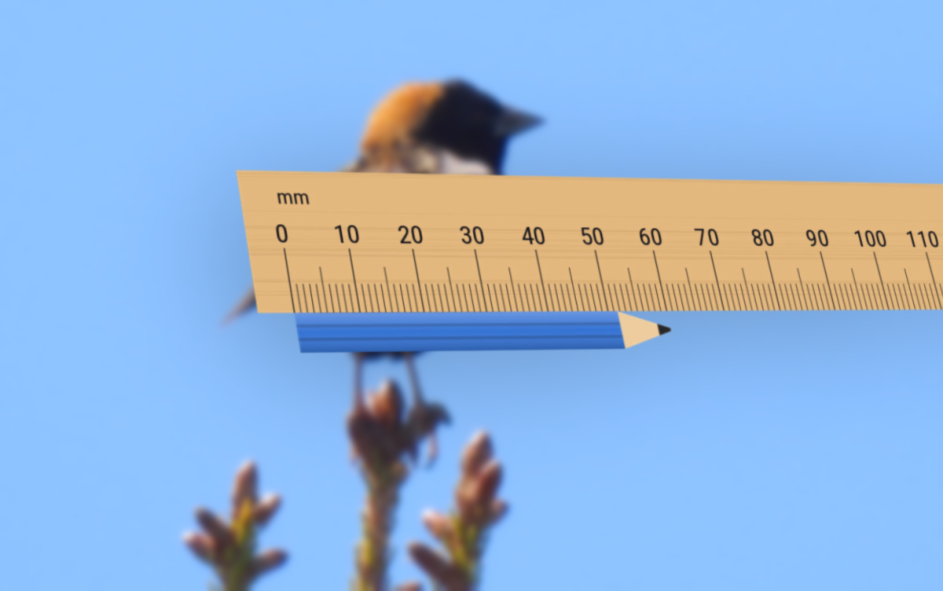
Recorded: 60 mm
